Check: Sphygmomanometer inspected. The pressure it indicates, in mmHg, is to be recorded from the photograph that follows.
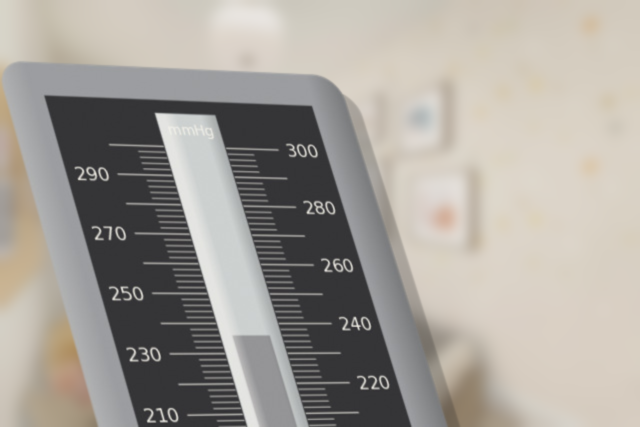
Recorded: 236 mmHg
